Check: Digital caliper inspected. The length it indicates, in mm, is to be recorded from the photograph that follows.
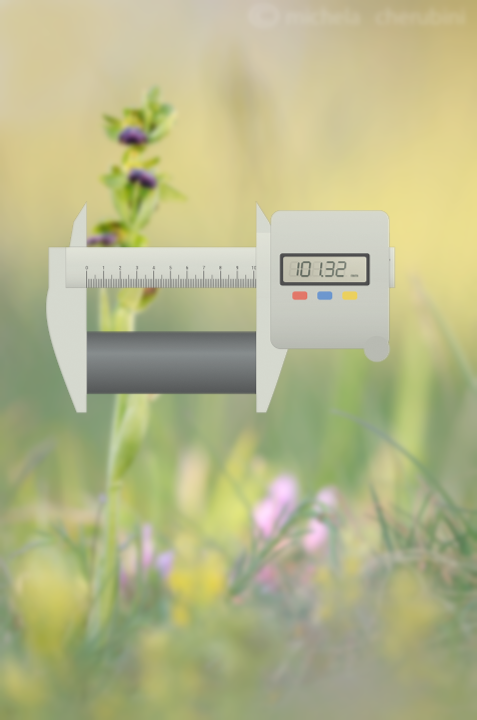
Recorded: 101.32 mm
